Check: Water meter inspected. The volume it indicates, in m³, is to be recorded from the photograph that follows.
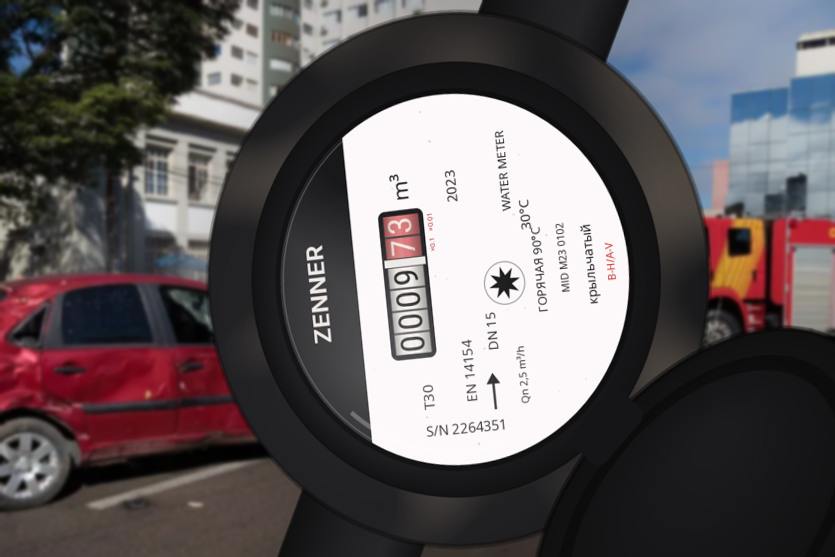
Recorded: 9.73 m³
